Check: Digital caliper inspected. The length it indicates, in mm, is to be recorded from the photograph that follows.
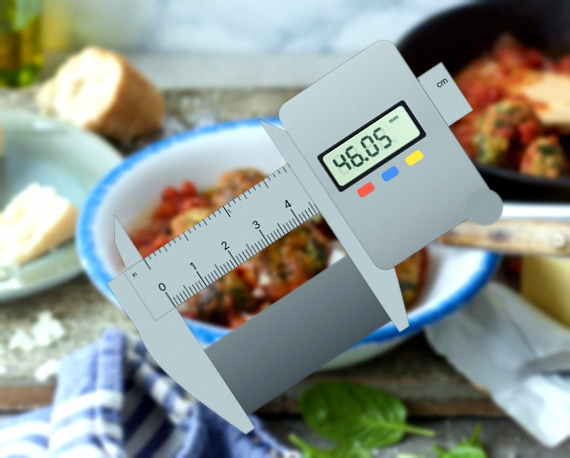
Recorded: 46.05 mm
